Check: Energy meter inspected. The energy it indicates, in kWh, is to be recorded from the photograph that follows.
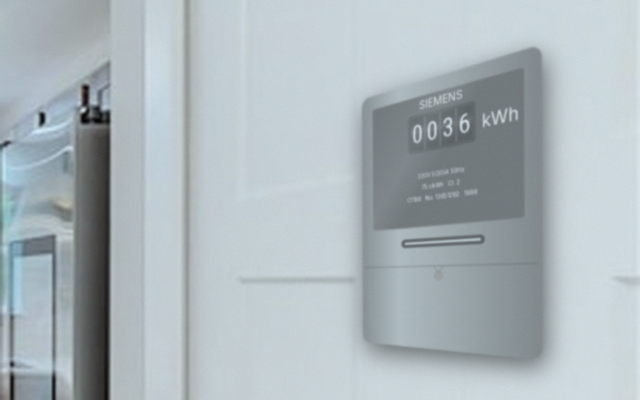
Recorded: 36 kWh
